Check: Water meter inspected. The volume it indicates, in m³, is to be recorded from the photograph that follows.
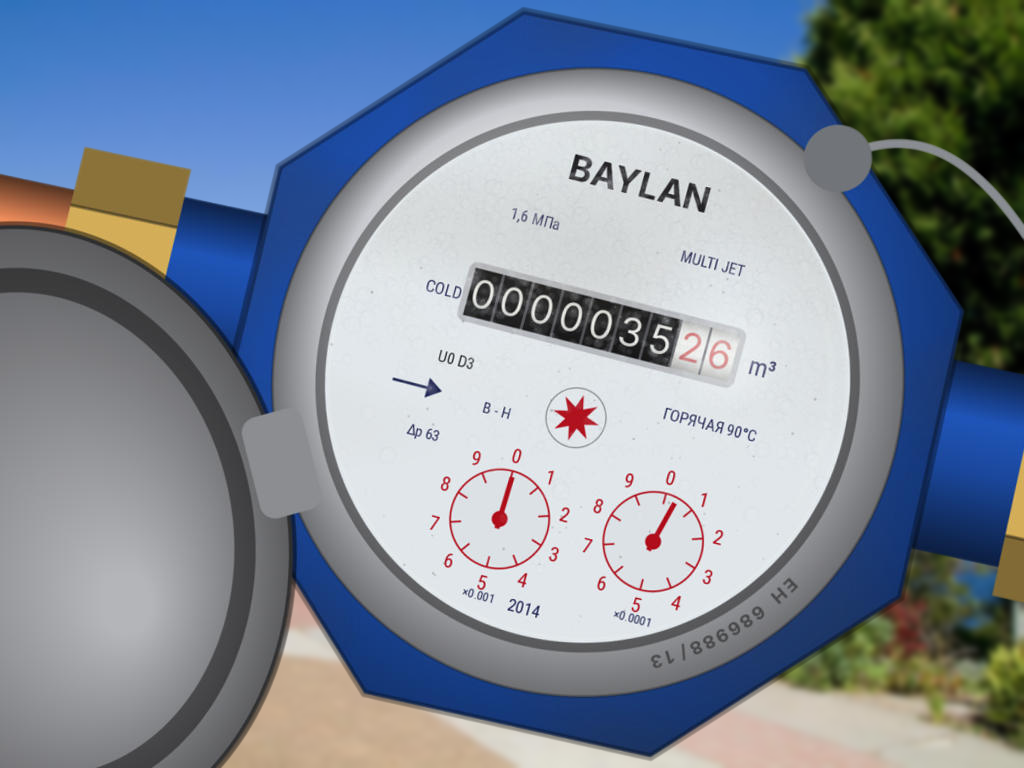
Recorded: 35.2600 m³
